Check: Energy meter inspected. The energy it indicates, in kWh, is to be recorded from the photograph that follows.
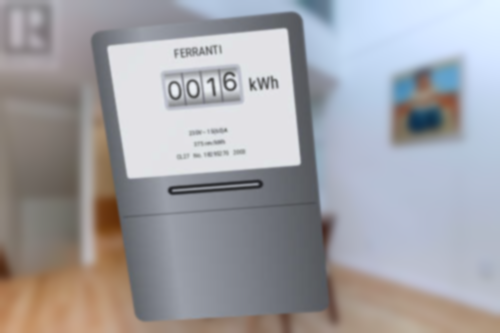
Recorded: 16 kWh
